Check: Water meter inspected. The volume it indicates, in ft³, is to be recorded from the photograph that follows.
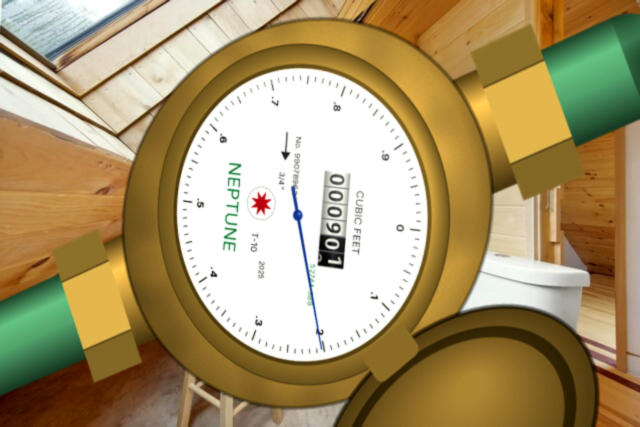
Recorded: 901.20 ft³
